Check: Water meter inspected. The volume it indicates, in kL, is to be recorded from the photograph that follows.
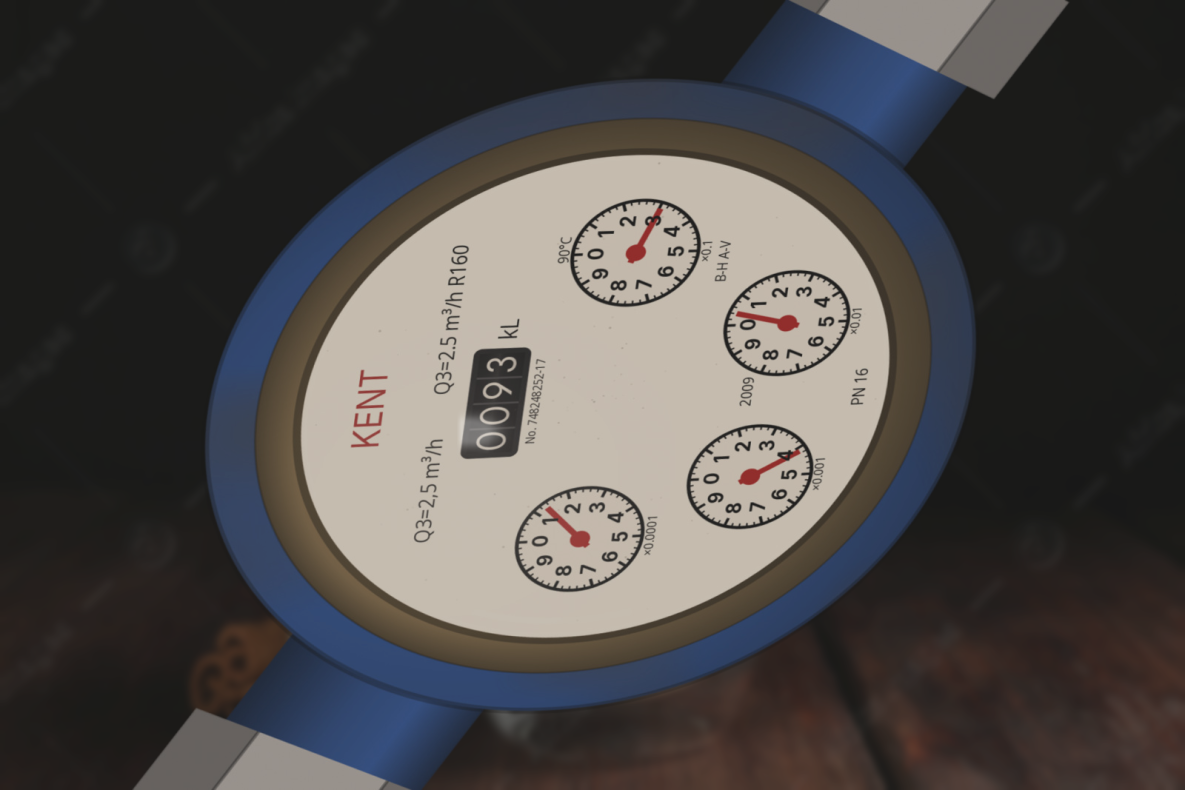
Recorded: 93.3041 kL
